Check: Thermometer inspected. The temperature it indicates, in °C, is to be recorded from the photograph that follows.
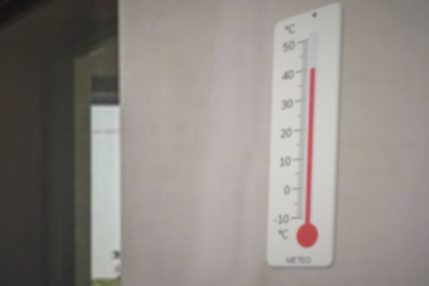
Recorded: 40 °C
